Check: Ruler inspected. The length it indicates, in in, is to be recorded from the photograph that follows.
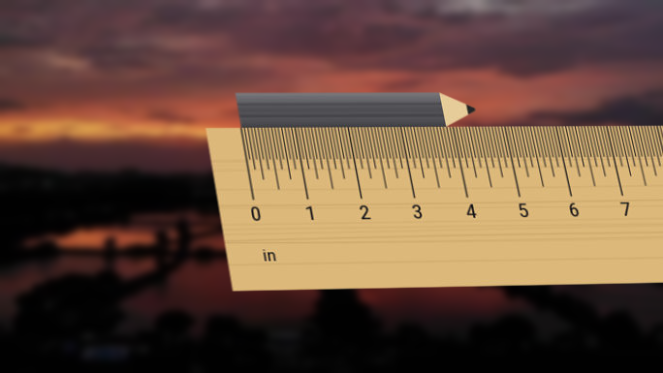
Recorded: 4.5 in
